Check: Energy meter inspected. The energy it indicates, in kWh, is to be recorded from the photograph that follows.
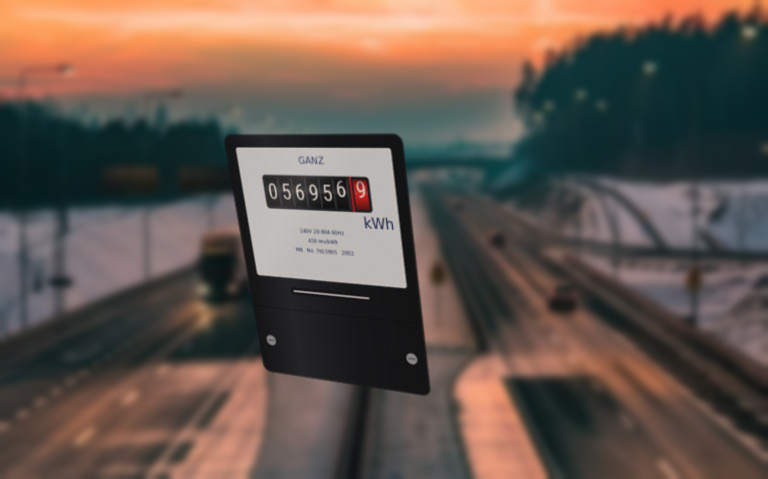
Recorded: 56956.9 kWh
